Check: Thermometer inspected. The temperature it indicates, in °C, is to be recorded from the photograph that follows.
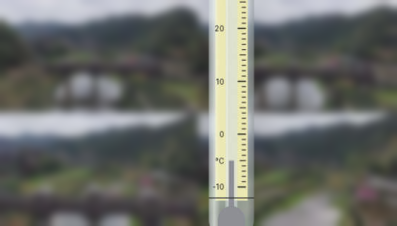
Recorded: -5 °C
